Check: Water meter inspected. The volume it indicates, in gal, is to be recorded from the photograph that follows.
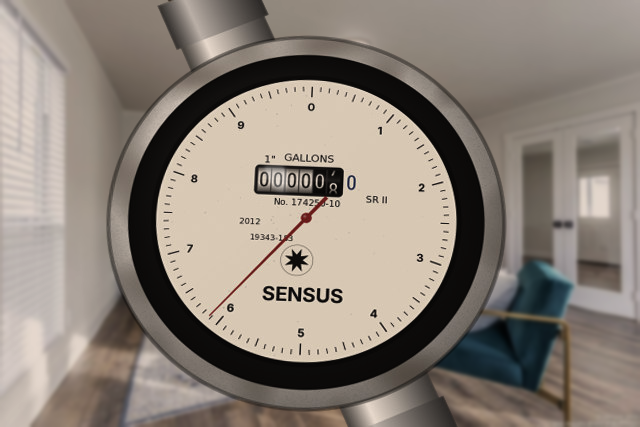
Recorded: 76.1 gal
